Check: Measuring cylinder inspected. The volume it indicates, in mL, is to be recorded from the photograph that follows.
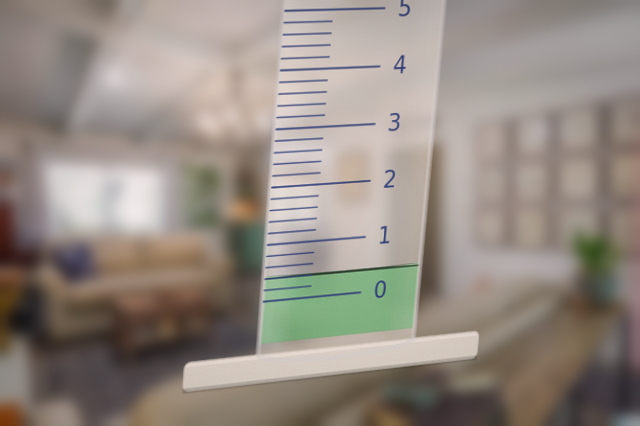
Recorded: 0.4 mL
